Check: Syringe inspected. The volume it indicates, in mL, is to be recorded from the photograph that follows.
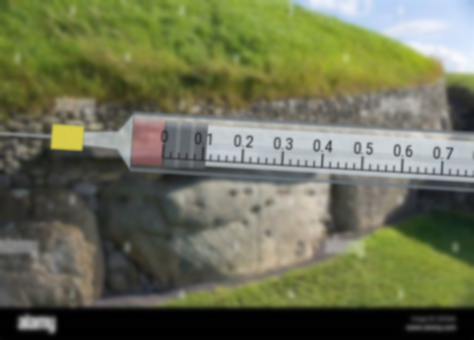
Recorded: 0 mL
